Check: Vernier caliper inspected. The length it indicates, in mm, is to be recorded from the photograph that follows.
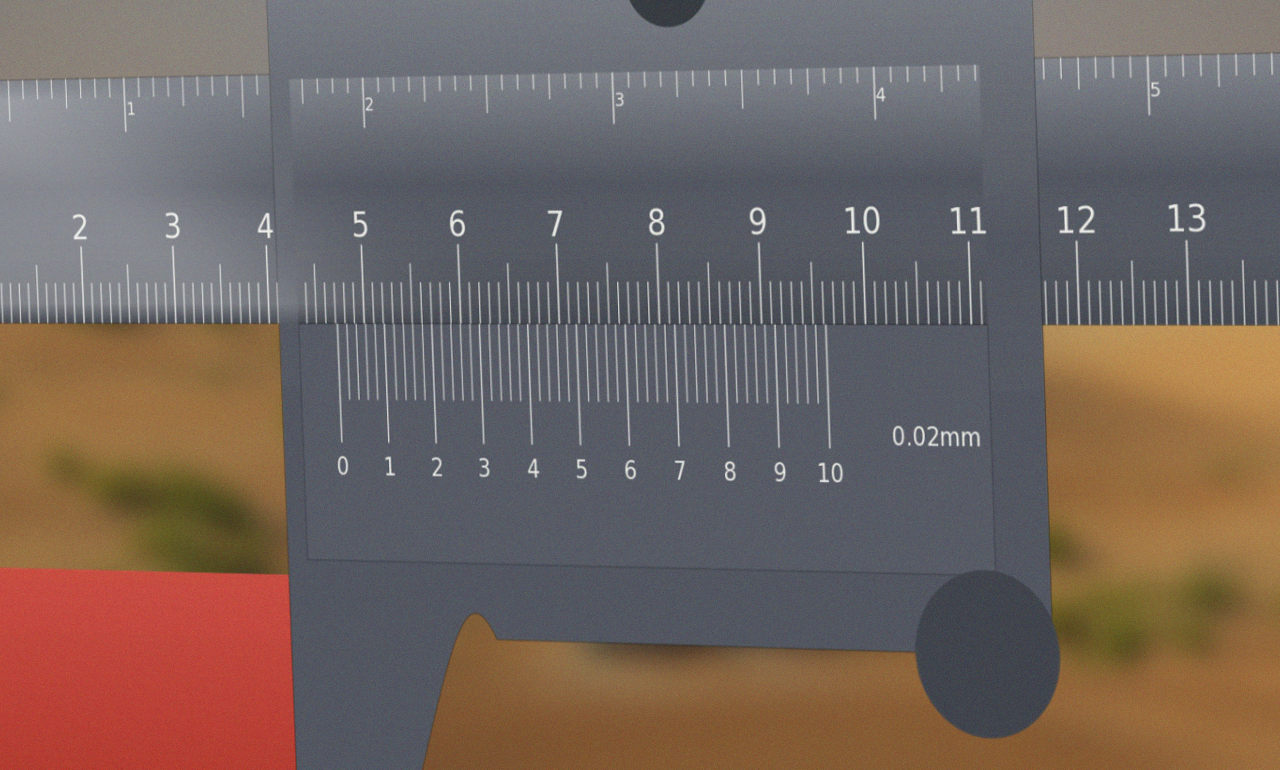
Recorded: 47.2 mm
